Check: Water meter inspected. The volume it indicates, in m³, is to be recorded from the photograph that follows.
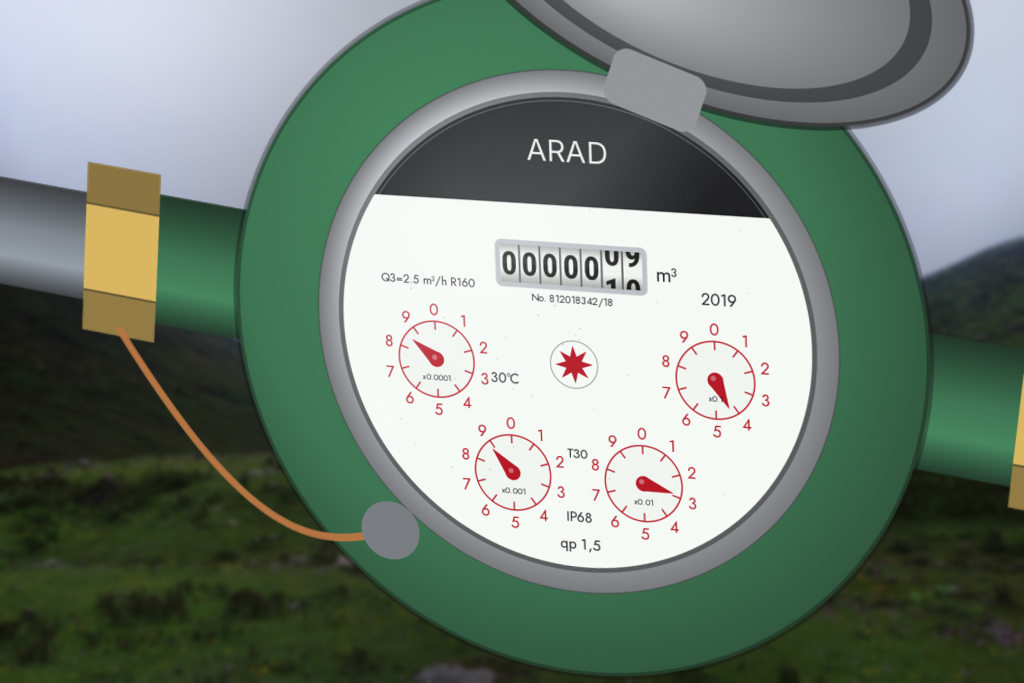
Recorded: 9.4288 m³
